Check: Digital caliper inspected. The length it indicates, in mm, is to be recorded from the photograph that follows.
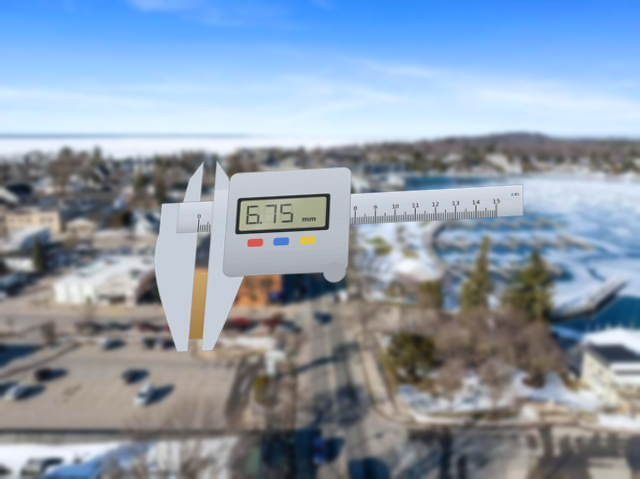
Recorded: 6.75 mm
